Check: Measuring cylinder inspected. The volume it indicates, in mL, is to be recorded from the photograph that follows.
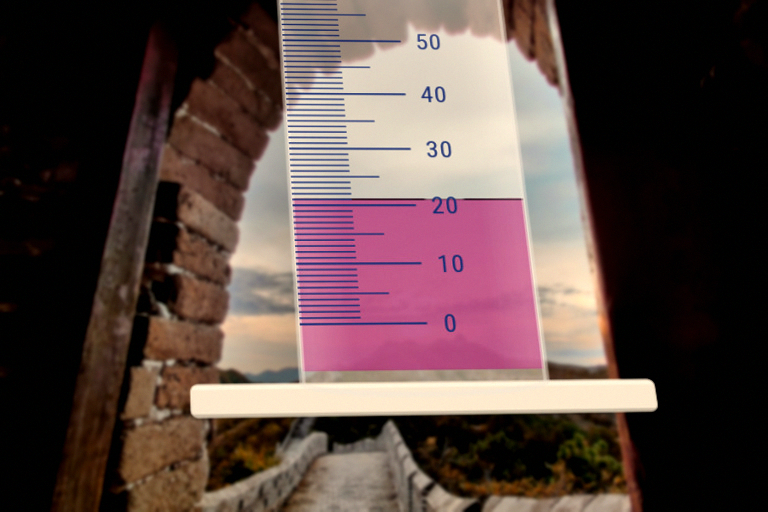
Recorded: 21 mL
